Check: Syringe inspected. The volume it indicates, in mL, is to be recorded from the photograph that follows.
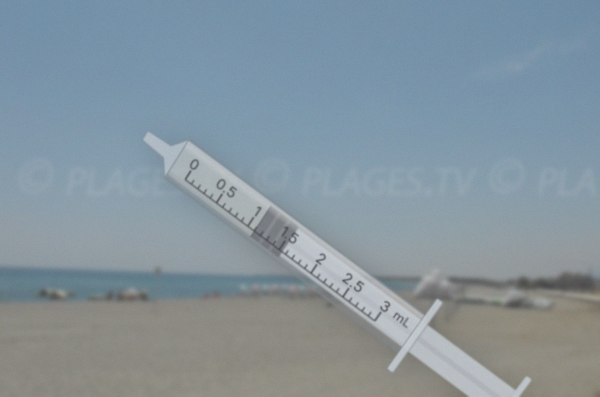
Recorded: 1.1 mL
